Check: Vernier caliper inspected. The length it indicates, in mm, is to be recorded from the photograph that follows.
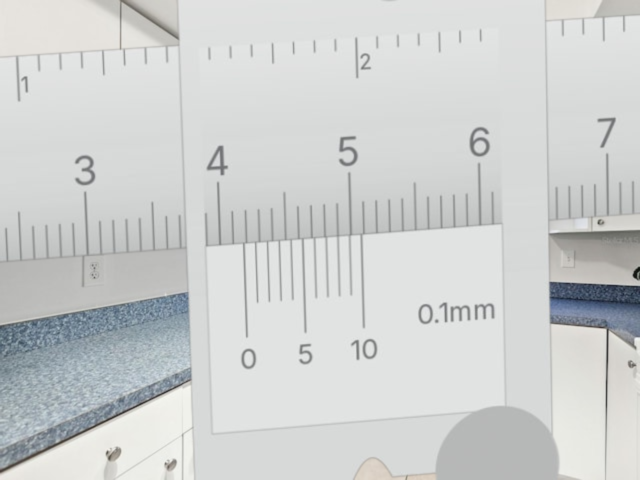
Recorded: 41.8 mm
